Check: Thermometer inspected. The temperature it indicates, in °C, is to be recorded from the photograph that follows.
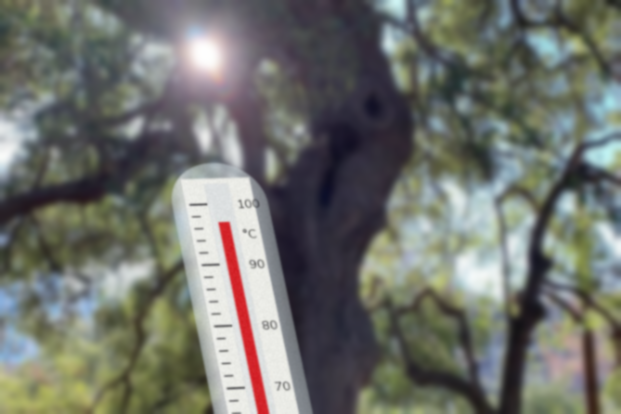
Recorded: 97 °C
